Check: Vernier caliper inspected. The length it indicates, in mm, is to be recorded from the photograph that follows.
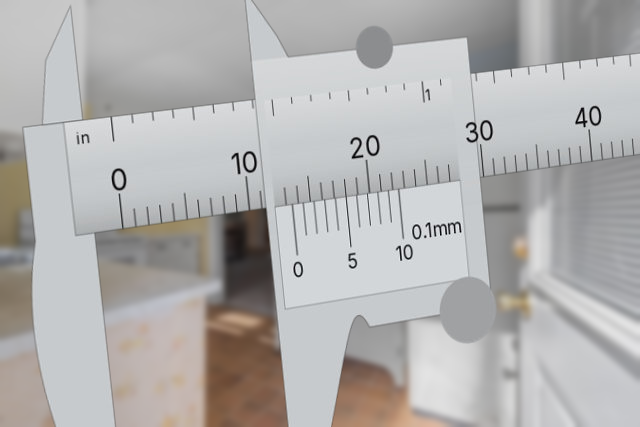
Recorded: 13.5 mm
